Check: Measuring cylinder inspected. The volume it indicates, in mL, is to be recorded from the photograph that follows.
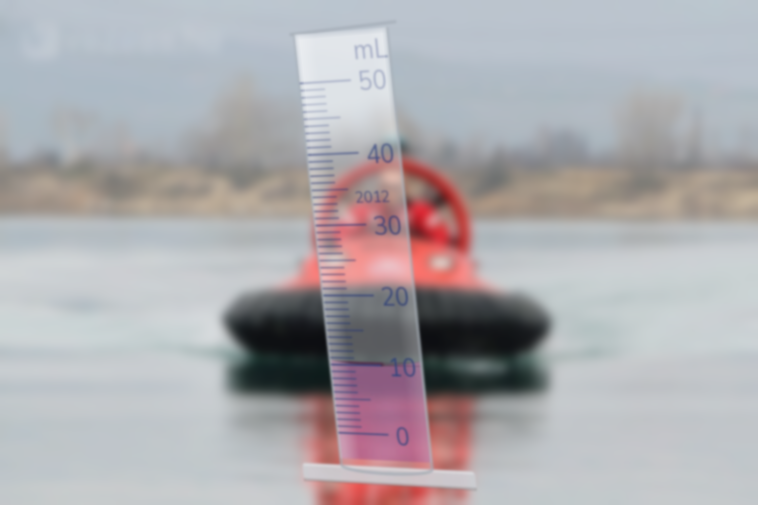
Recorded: 10 mL
